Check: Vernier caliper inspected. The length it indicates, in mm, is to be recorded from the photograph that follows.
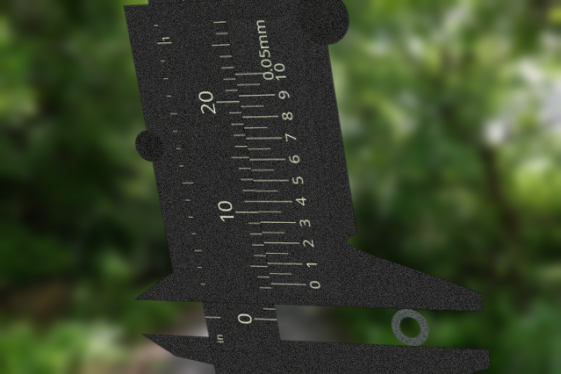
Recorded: 3.4 mm
